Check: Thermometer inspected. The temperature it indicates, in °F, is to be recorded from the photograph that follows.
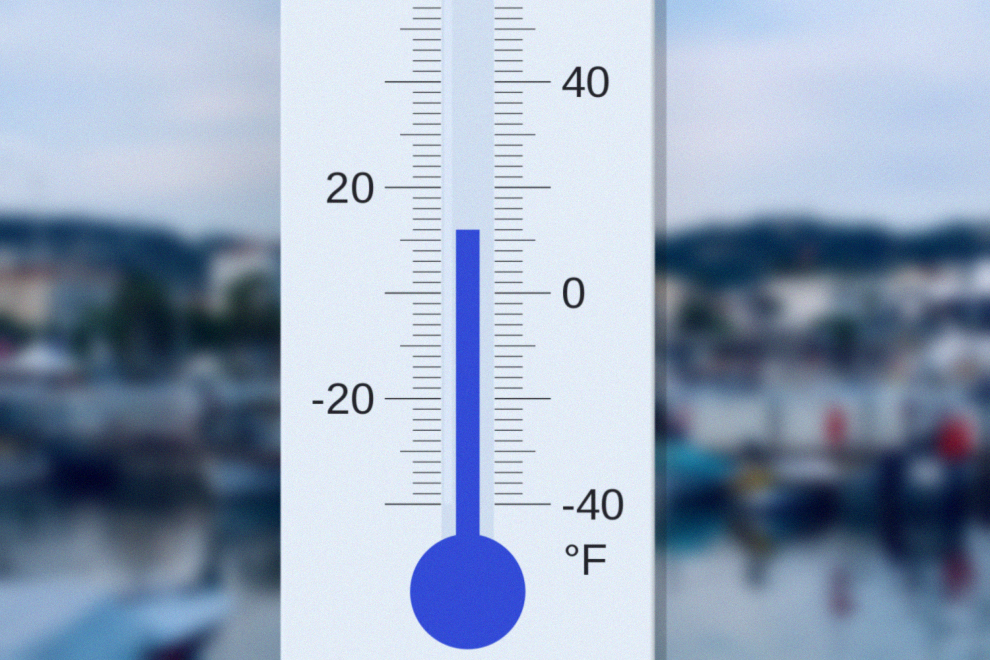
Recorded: 12 °F
